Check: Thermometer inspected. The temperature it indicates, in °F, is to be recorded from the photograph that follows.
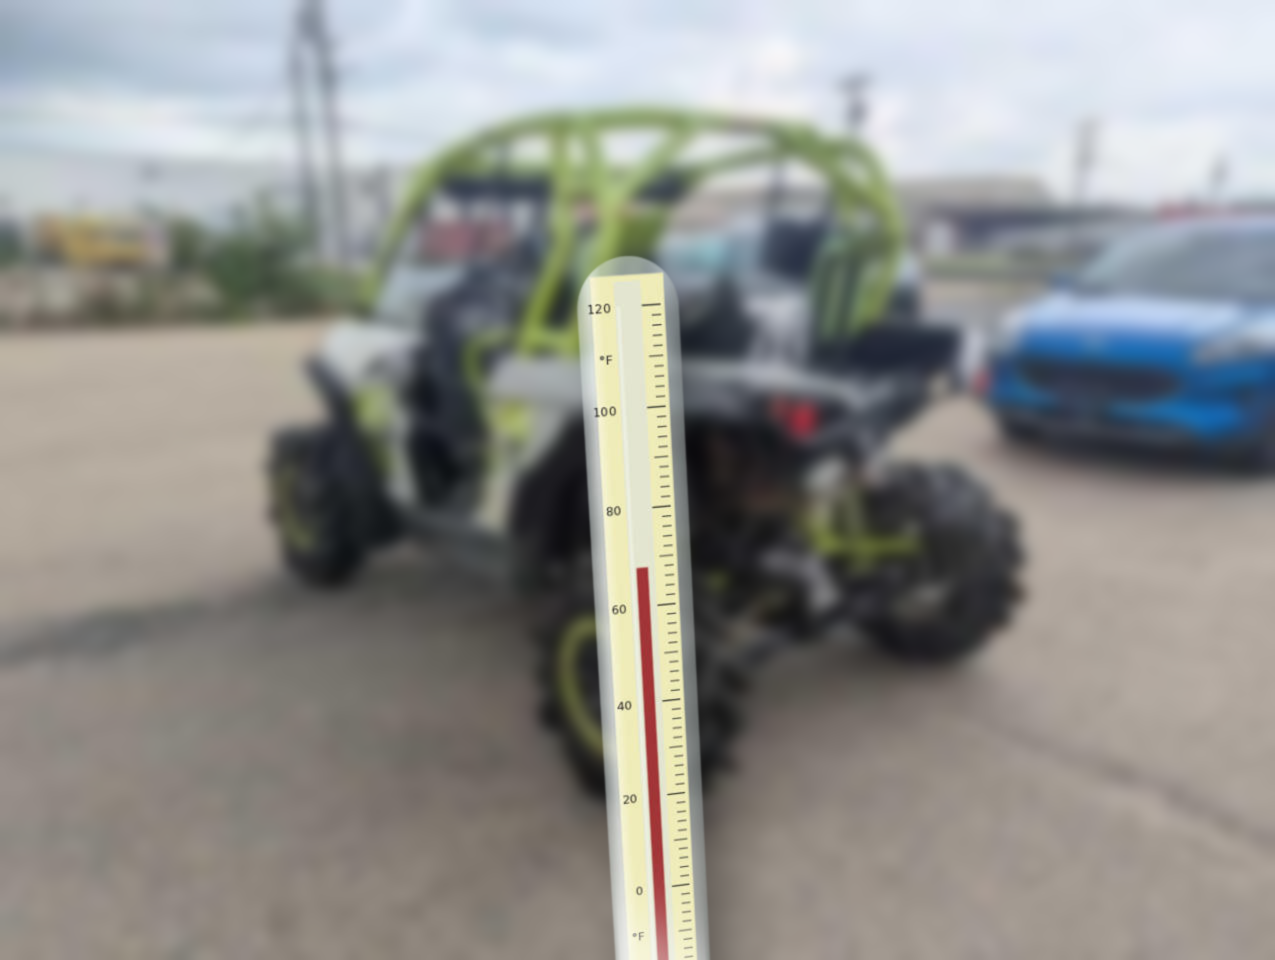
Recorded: 68 °F
